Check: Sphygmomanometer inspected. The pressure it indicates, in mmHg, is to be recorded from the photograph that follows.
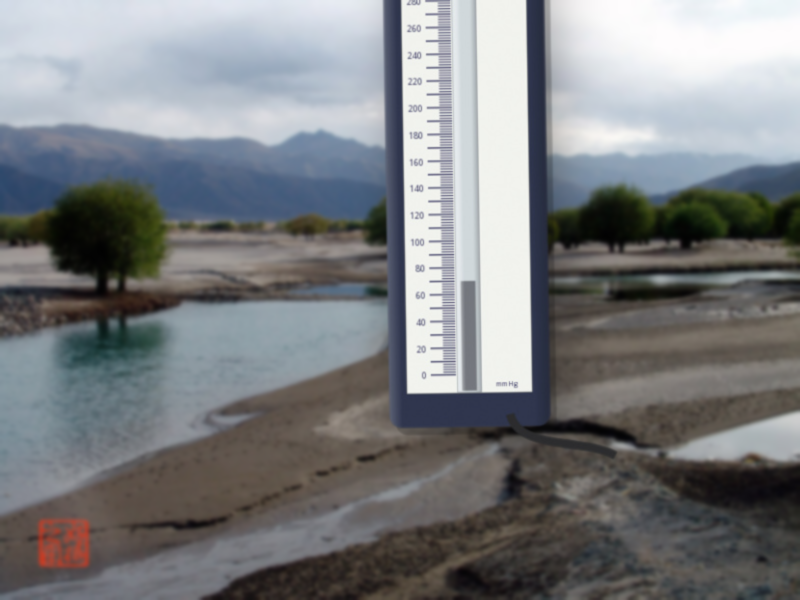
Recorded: 70 mmHg
